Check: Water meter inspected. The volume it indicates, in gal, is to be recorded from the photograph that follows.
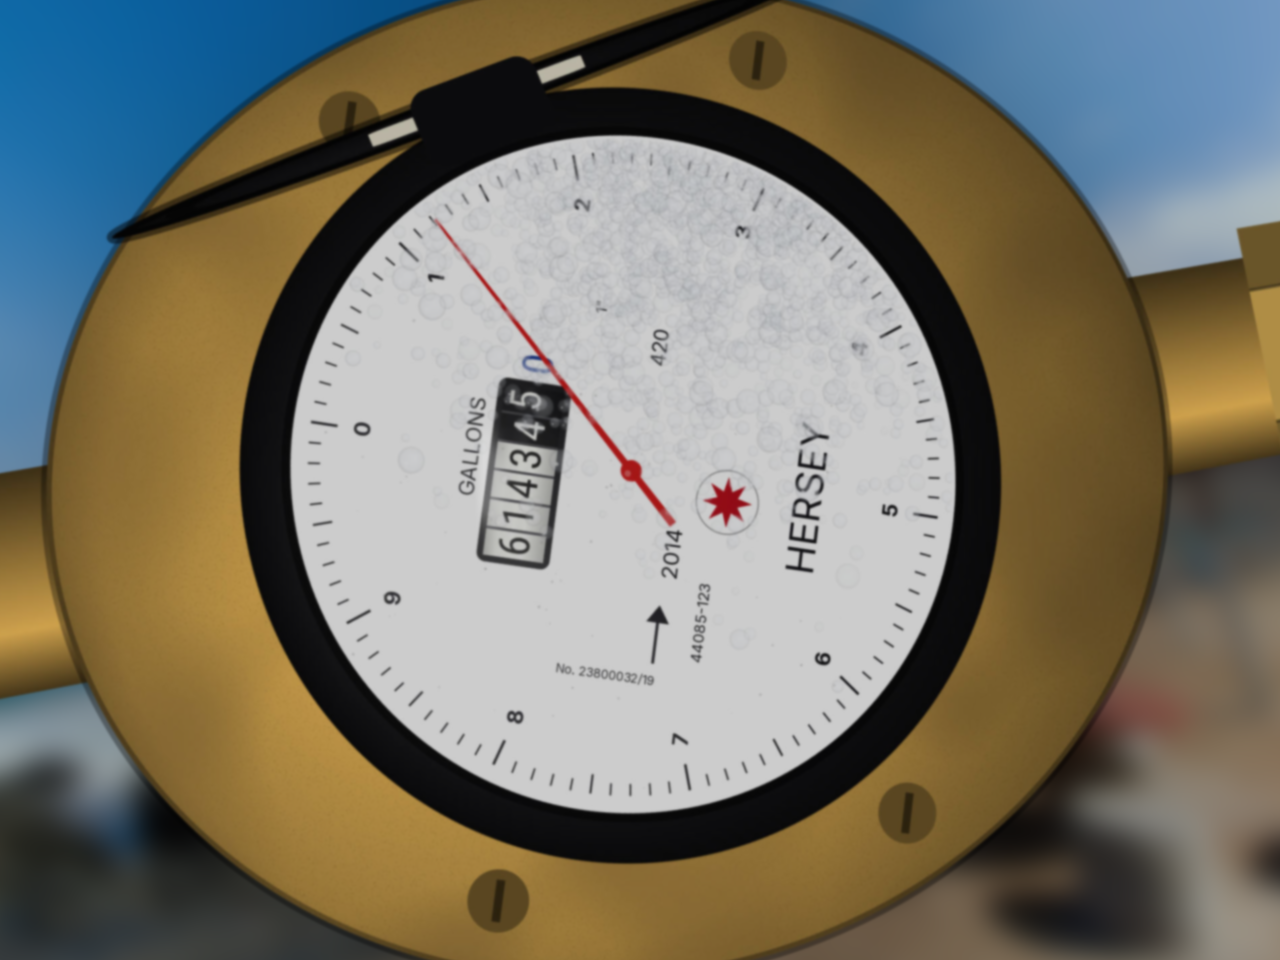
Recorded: 6143451.2 gal
